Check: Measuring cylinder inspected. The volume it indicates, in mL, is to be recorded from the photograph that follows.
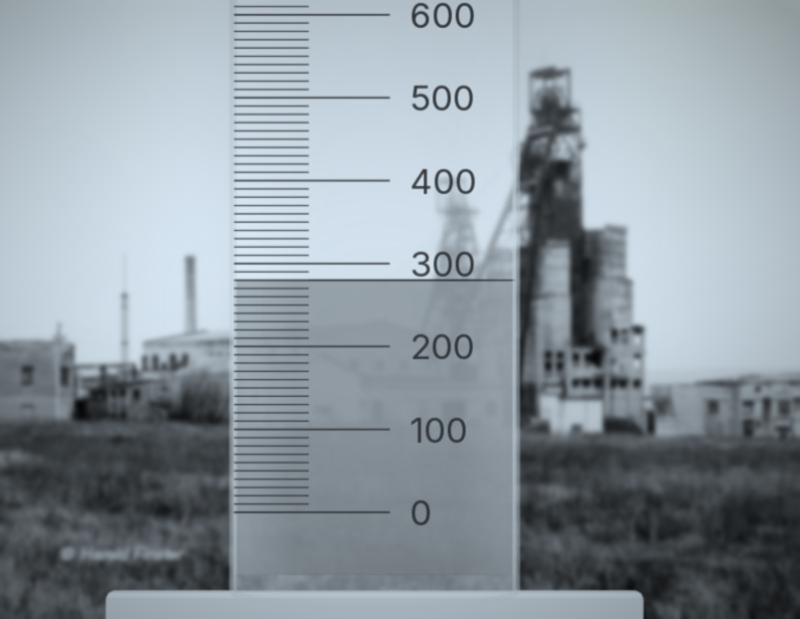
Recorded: 280 mL
